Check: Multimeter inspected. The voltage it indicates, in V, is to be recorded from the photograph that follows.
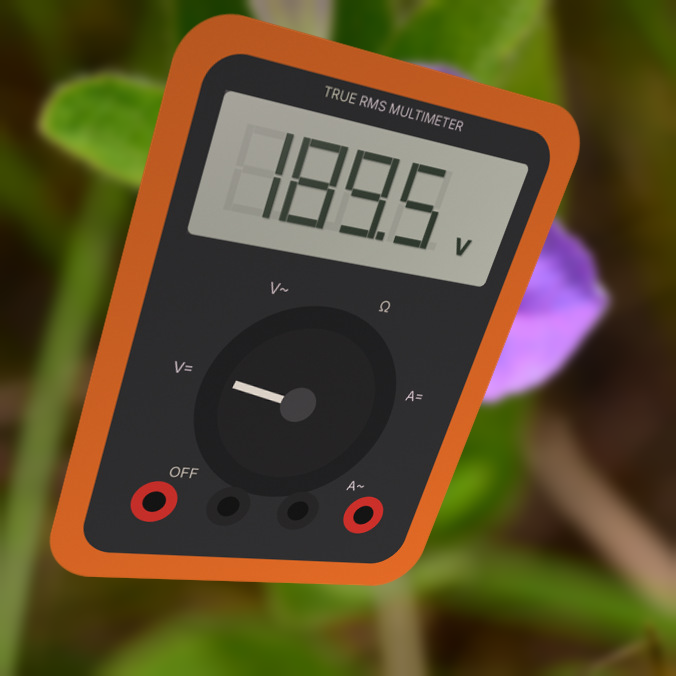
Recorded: 189.5 V
